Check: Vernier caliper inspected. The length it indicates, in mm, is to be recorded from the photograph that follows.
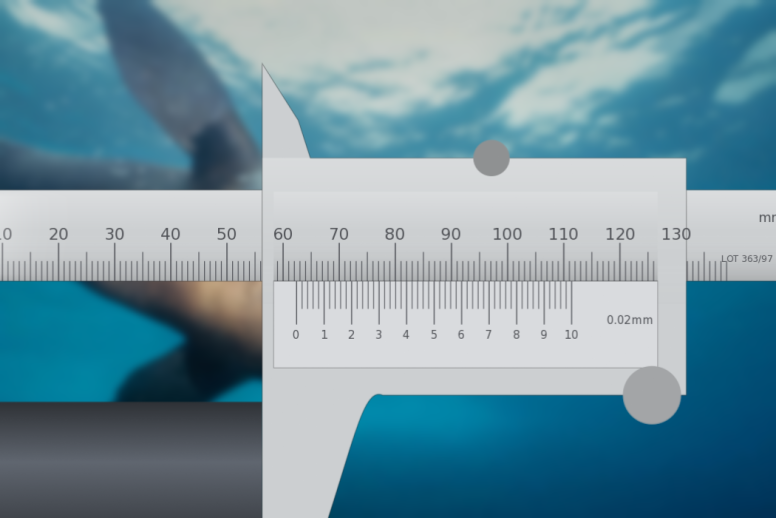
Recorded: 62.4 mm
